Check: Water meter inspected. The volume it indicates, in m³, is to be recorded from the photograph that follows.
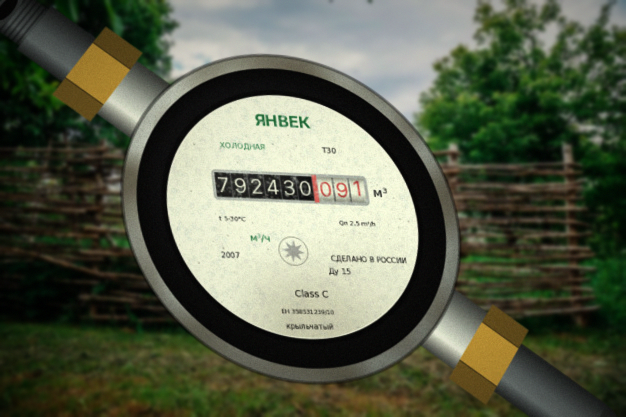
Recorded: 792430.091 m³
